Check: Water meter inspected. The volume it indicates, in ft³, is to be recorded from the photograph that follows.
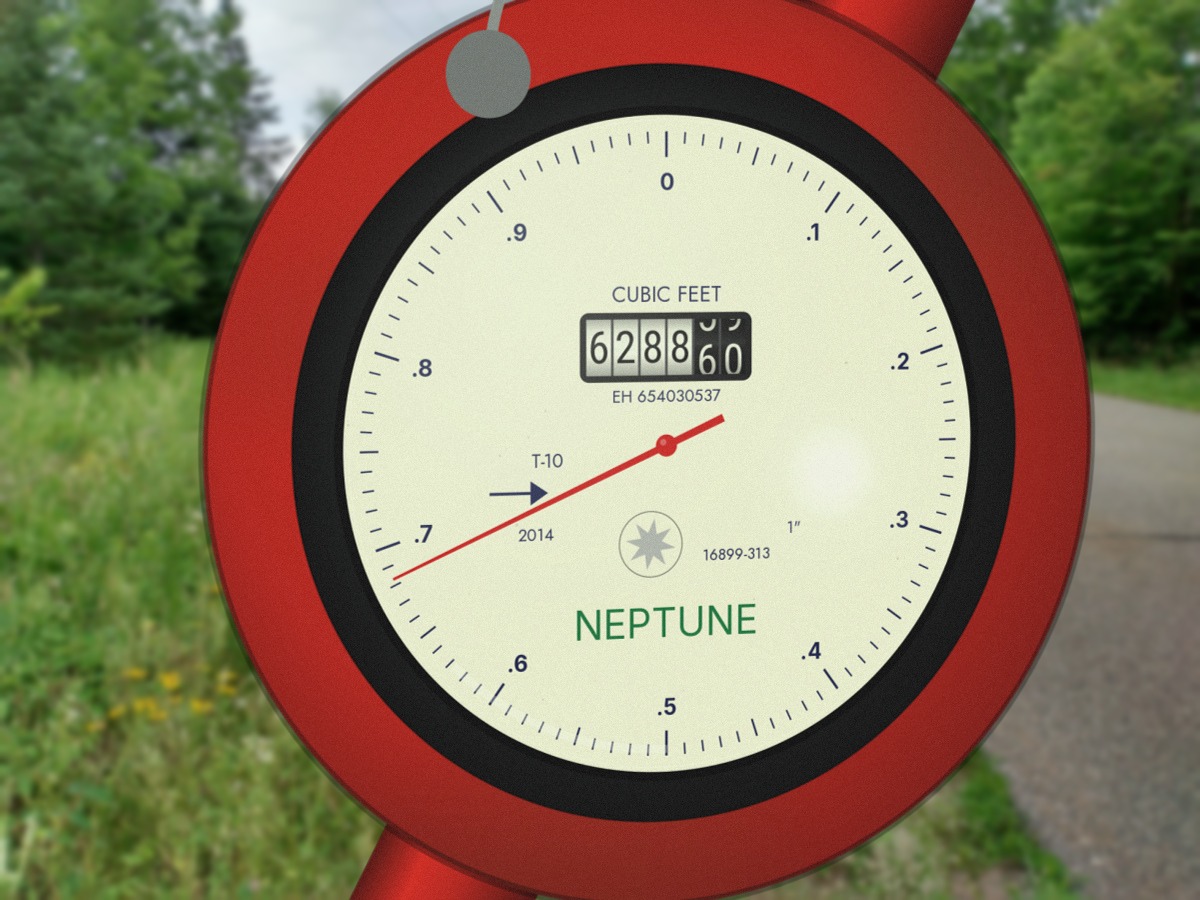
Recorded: 628859.68 ft³
